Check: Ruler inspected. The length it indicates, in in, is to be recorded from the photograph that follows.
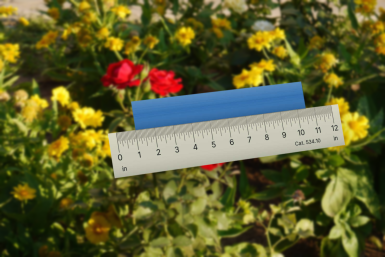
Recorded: 9.5 in
